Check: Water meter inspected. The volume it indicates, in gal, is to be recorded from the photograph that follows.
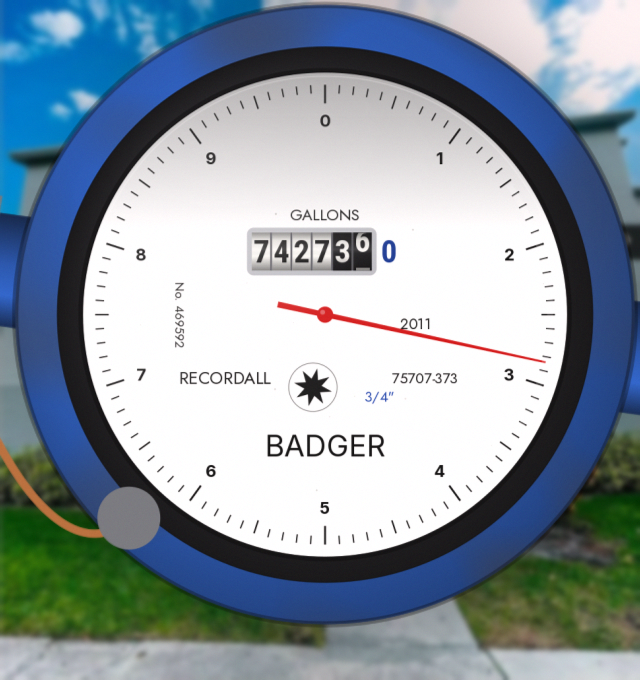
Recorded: 7427362.8 gal
